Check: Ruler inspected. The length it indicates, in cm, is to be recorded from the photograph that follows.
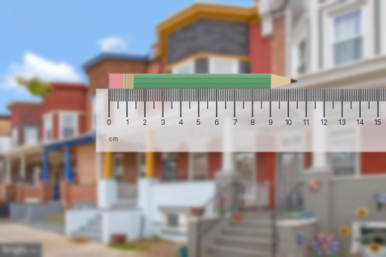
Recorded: 10.5 cm
